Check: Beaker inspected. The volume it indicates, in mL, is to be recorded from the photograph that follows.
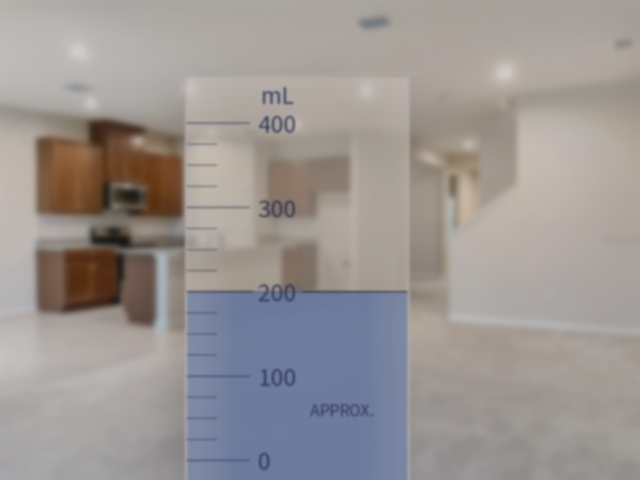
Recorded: 200 mL
